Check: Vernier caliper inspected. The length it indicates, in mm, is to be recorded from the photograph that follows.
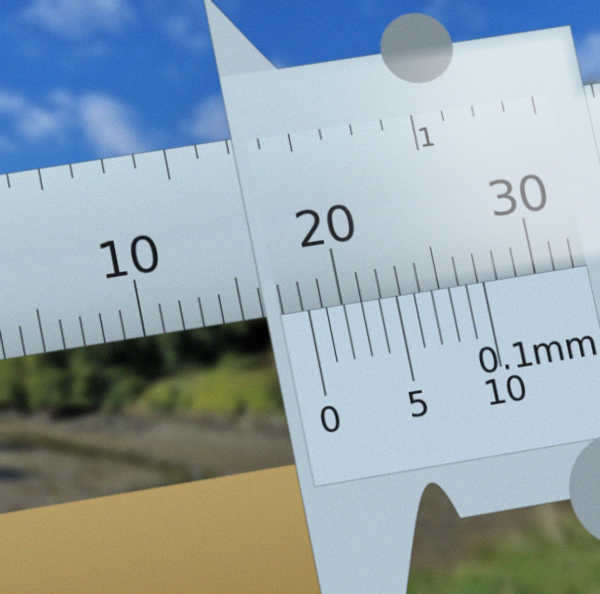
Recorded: 18.3 mm
